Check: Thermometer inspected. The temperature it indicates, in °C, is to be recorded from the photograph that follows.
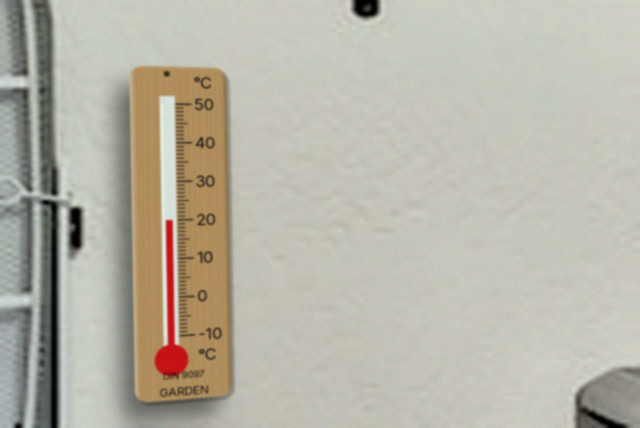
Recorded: 20 °C
